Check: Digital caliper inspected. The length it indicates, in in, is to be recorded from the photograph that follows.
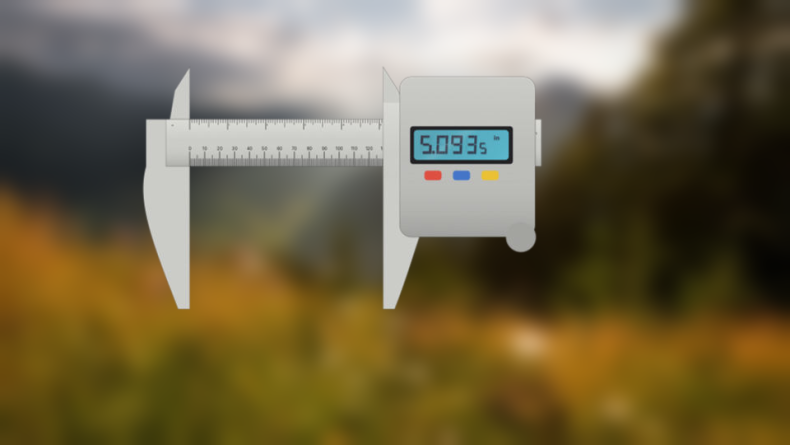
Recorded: 5.0935 in
